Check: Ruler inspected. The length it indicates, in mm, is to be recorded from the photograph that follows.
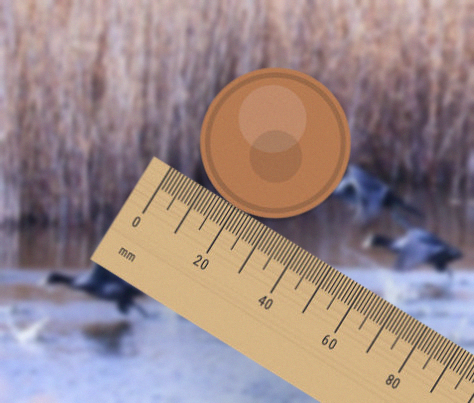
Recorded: 40 mm
